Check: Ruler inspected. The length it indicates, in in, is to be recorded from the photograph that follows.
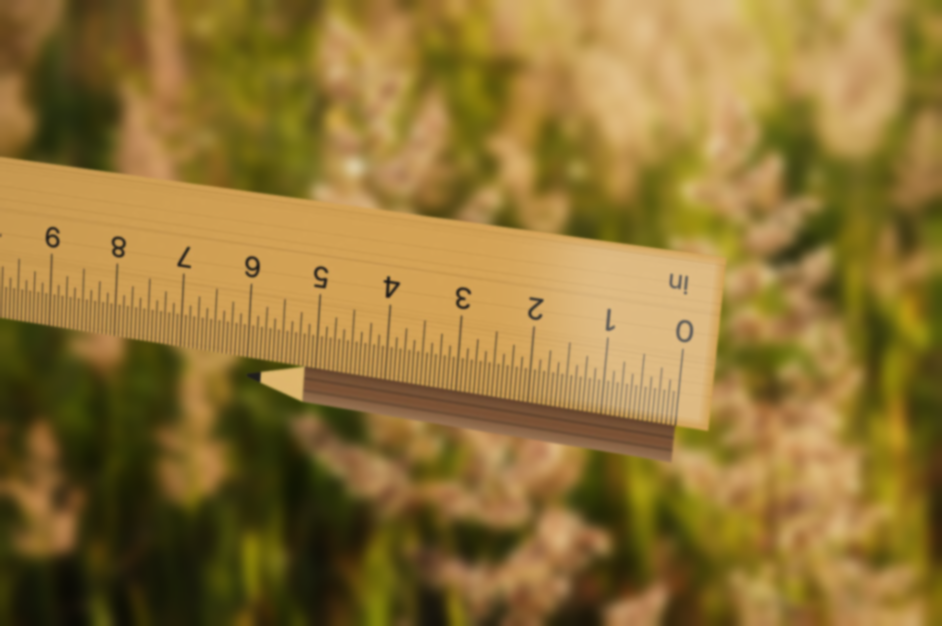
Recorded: 6 in
